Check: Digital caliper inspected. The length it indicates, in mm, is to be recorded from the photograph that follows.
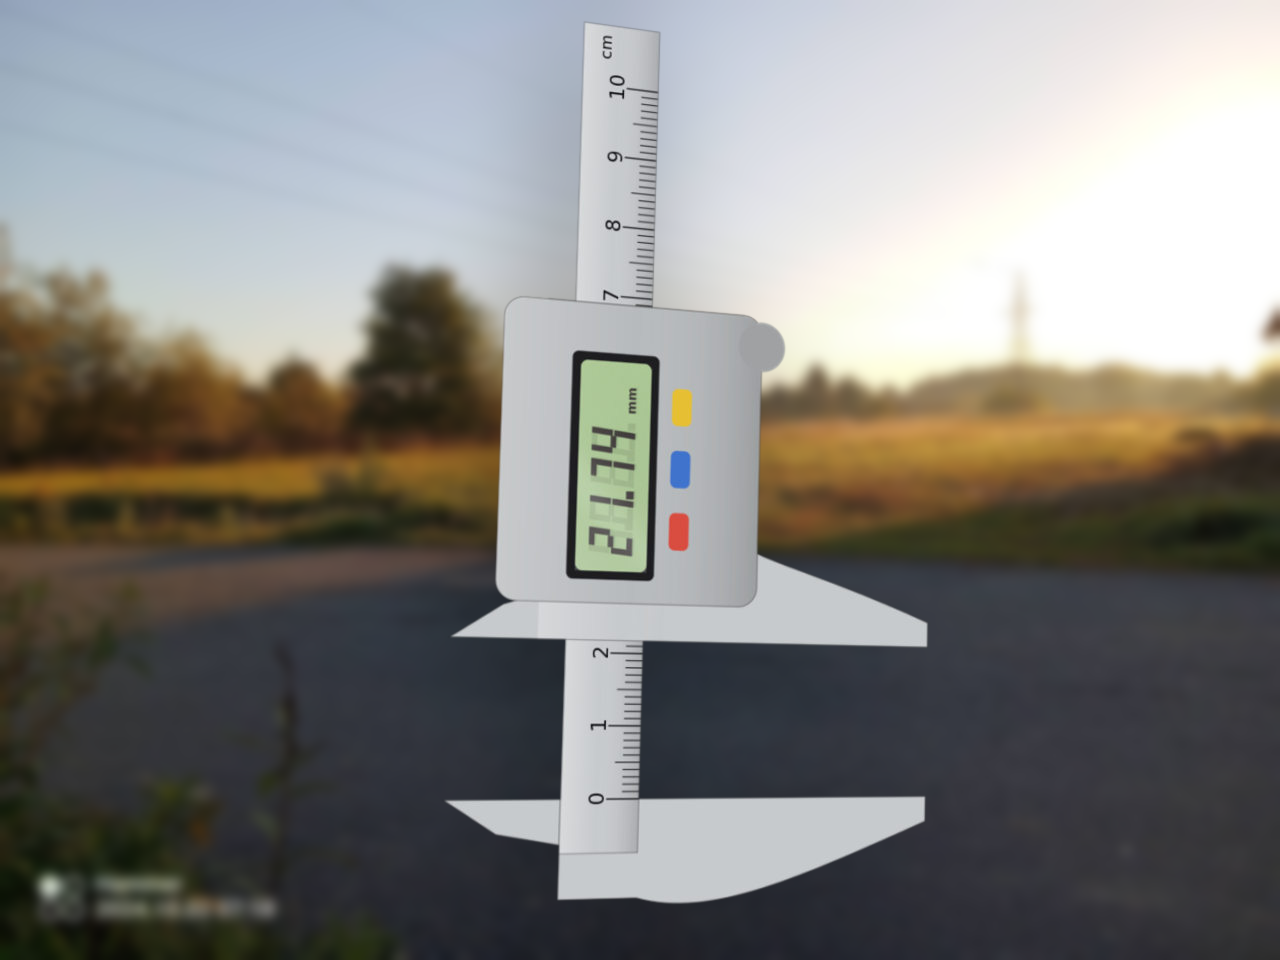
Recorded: 21.74 mm
